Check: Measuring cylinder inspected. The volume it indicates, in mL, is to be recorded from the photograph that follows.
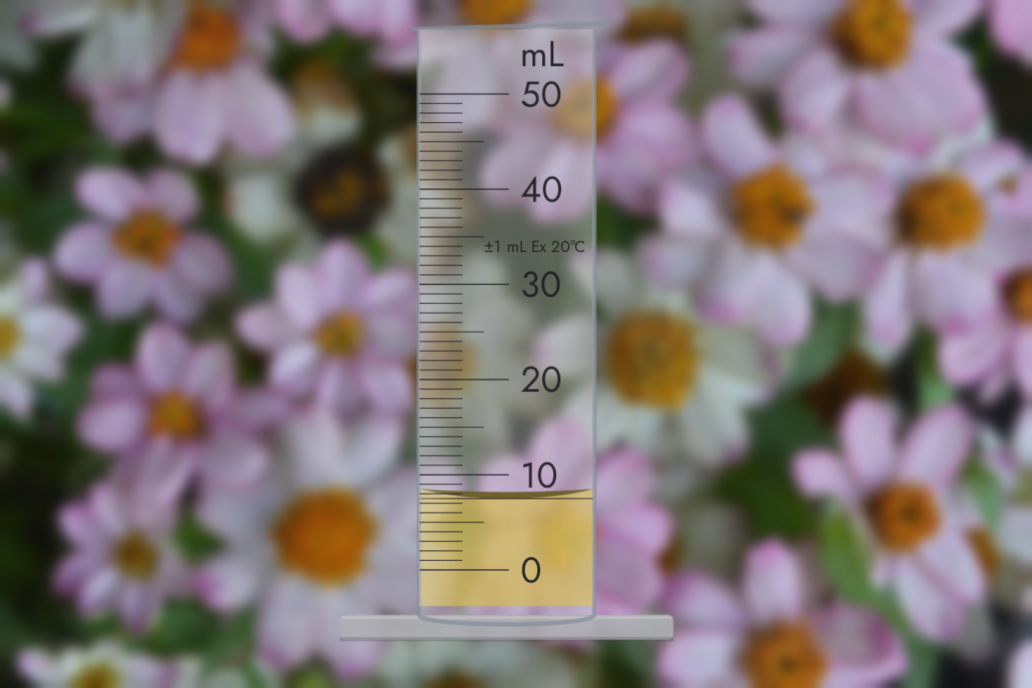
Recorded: 7.5 mL
